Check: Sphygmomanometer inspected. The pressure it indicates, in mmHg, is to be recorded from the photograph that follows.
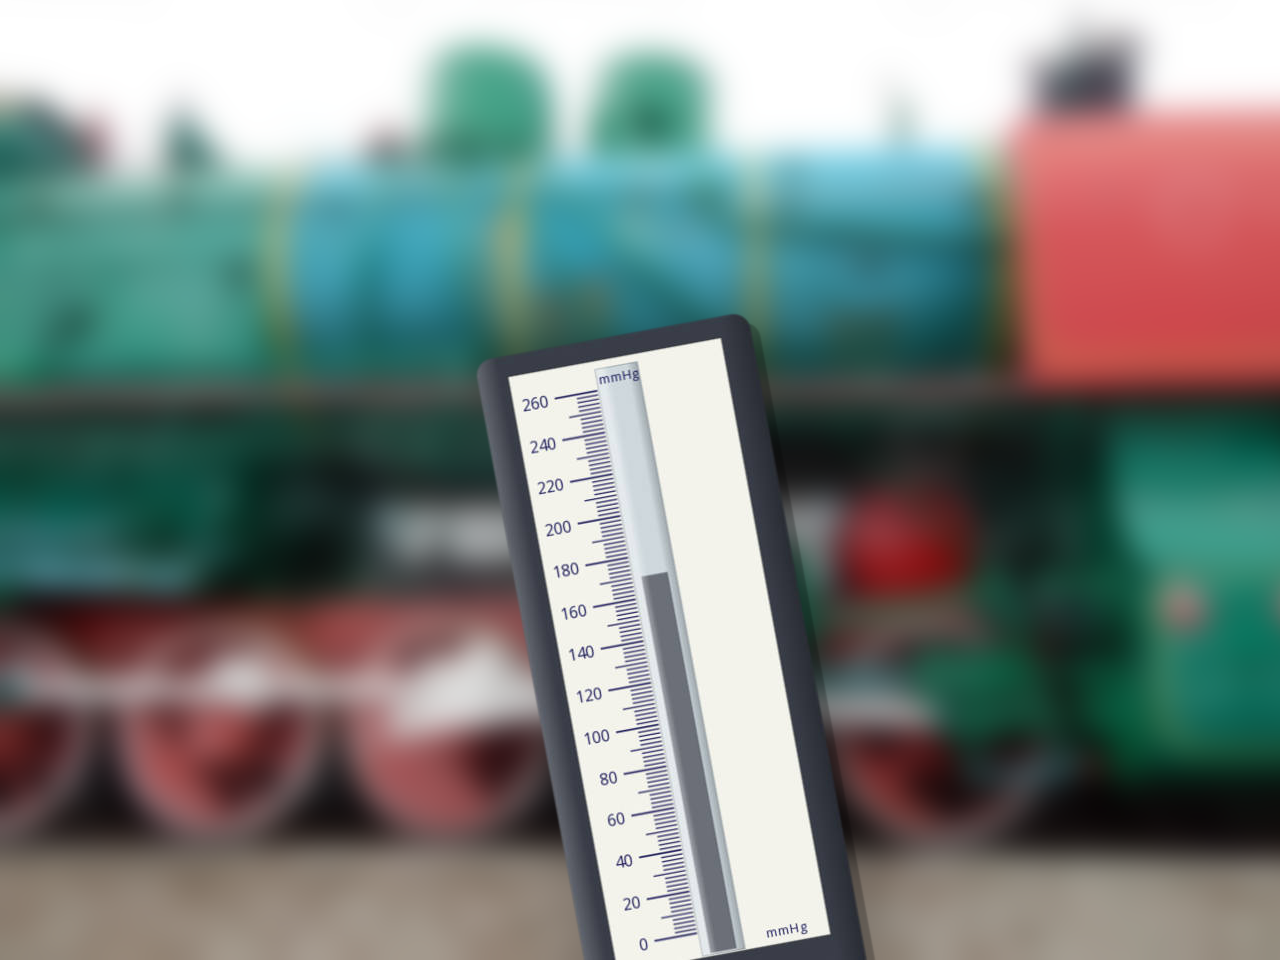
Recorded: 170 mmHg
